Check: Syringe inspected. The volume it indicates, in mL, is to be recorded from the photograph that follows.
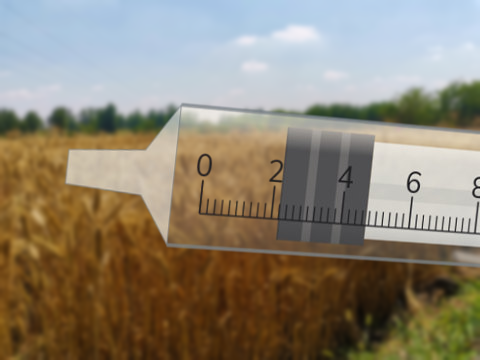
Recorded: 2.2 mL
